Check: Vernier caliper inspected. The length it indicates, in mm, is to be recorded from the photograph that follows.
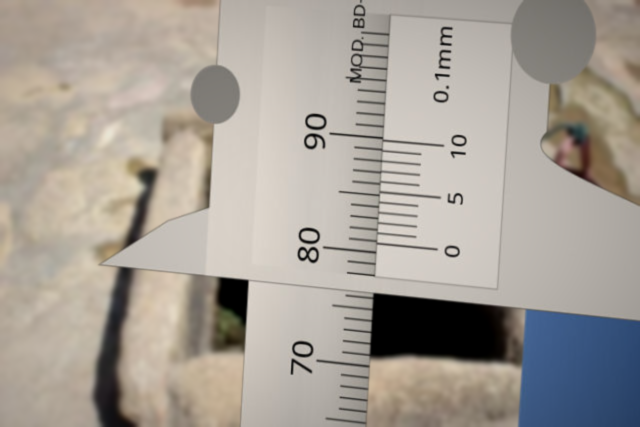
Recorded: 80.8 mm
